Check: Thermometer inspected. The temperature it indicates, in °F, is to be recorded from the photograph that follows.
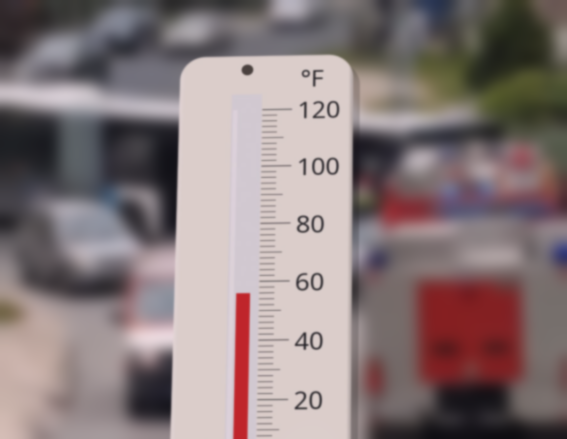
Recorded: 56 °F
